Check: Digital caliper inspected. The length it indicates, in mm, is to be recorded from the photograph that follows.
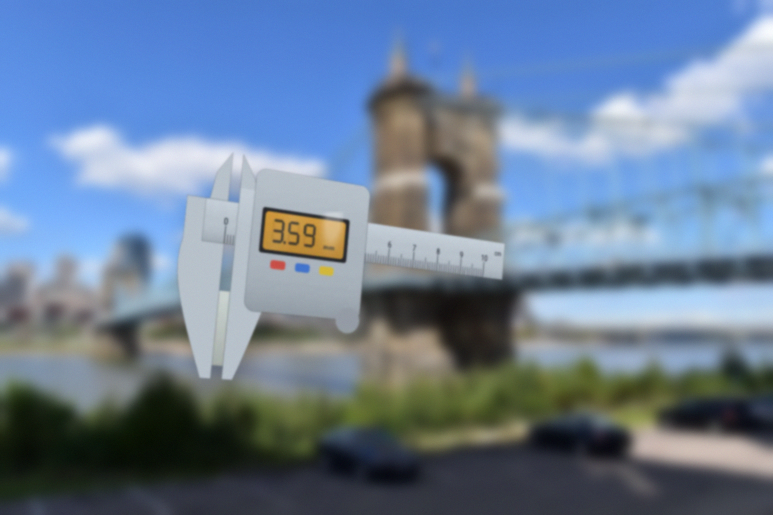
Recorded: 3.59 mm
